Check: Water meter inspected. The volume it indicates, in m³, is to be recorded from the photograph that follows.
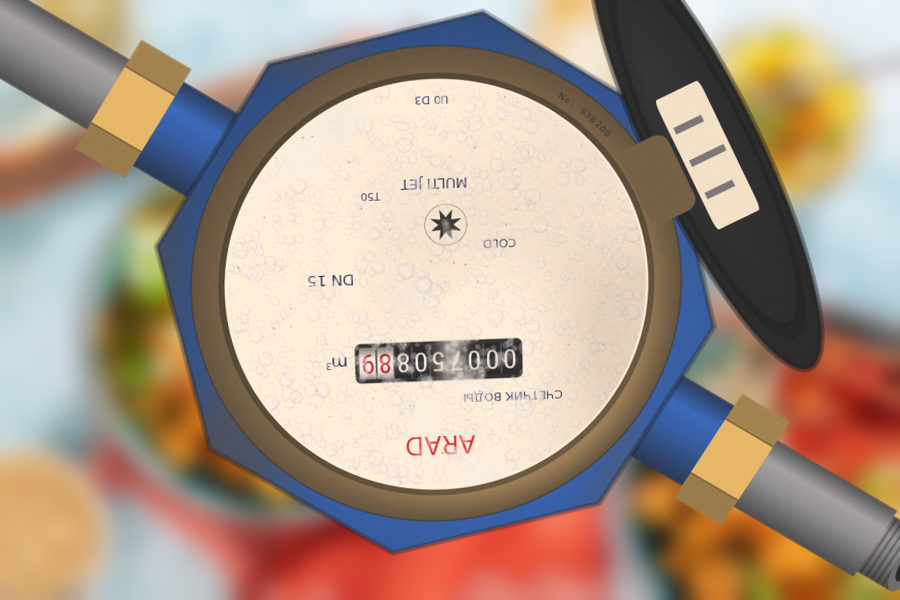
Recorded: 7508.89 m³
